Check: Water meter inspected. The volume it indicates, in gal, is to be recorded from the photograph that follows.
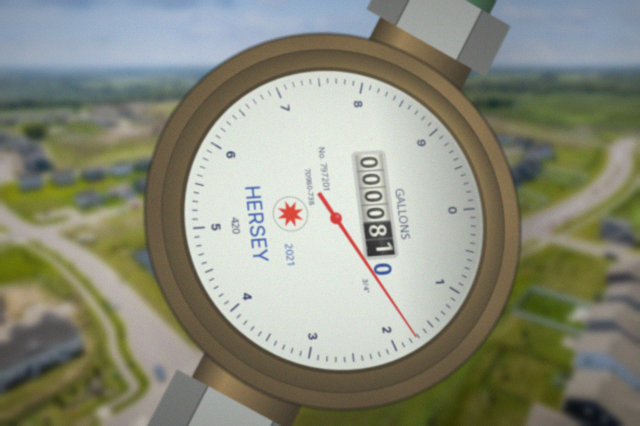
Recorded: 811.7 gal
